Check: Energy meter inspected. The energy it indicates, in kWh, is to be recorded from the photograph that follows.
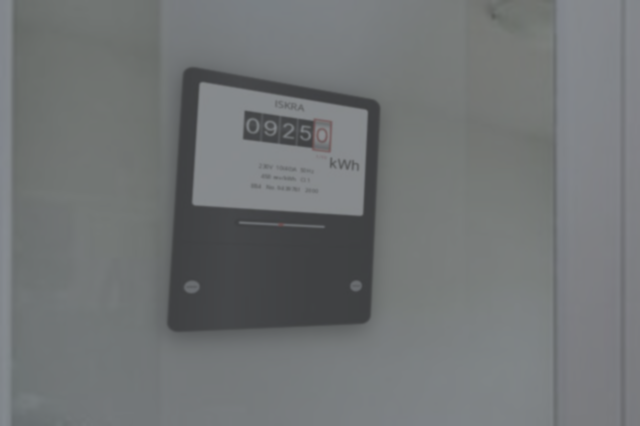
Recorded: 925.0 kWh
